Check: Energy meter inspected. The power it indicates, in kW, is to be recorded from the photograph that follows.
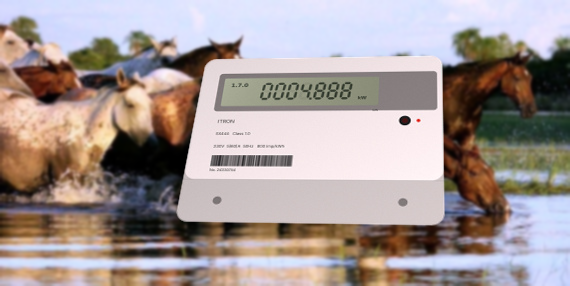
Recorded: 4.888 kW
